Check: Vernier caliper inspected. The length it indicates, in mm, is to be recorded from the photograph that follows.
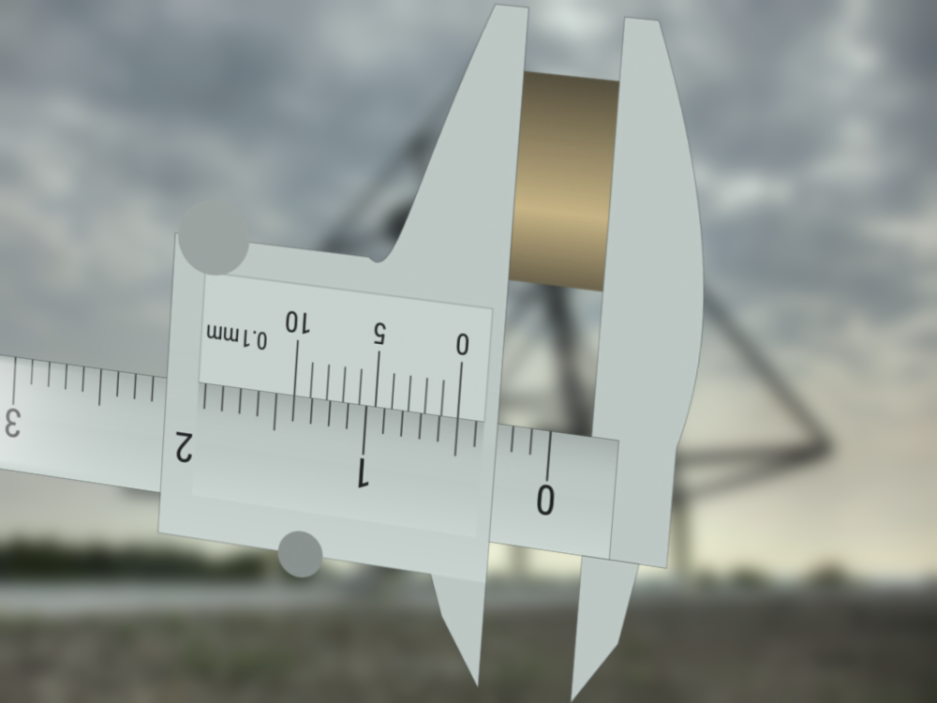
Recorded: 5.0 mm
